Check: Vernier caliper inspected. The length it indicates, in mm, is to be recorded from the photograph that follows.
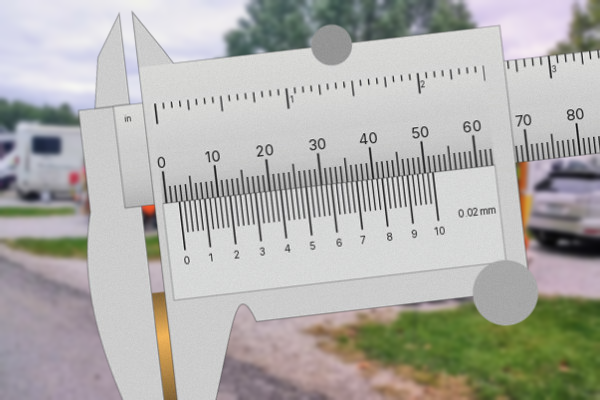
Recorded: 2.5 mm
